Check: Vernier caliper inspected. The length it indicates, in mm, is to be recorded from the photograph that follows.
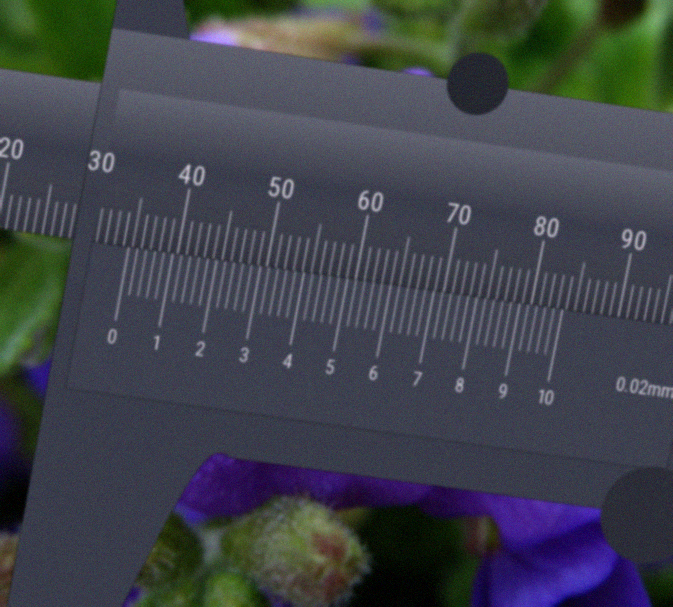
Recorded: 34.6 mm
